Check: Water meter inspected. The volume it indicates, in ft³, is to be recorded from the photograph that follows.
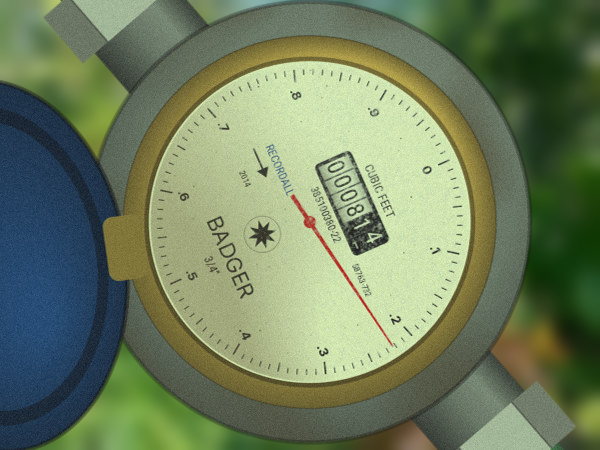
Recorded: 814.22 ft³
